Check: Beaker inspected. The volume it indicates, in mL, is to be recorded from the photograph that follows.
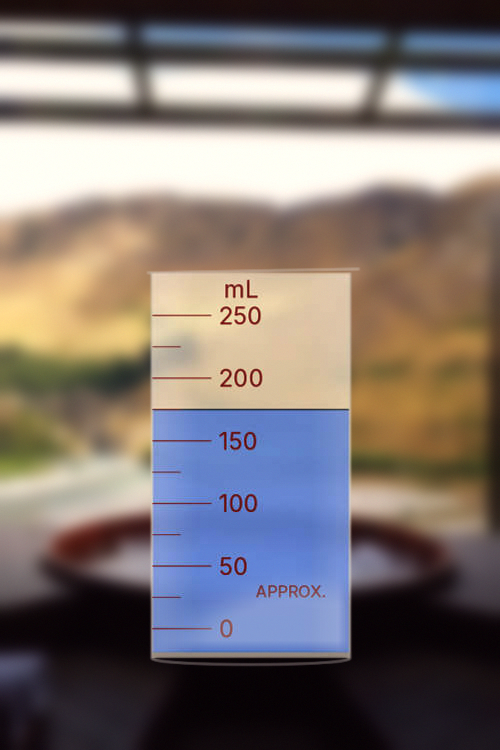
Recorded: 175 mL
